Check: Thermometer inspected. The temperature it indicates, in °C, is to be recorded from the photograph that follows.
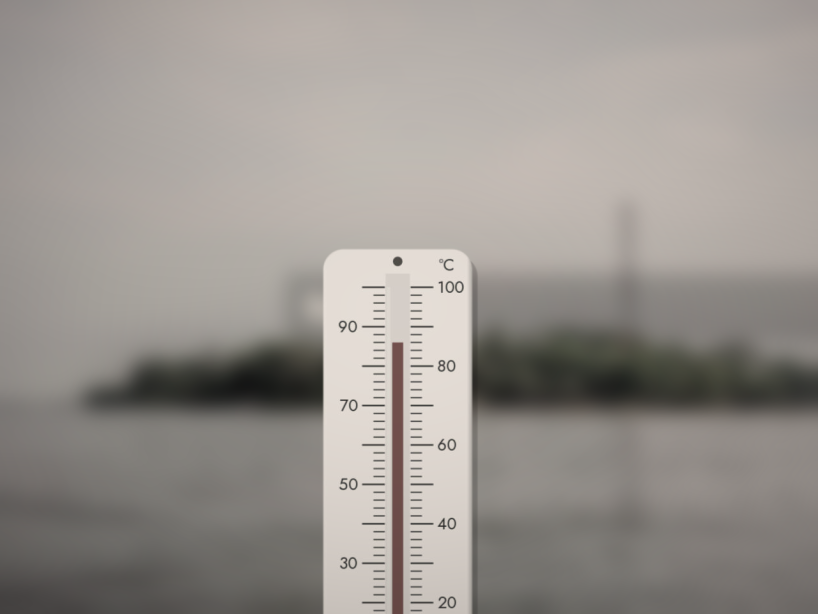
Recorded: 86 °C
